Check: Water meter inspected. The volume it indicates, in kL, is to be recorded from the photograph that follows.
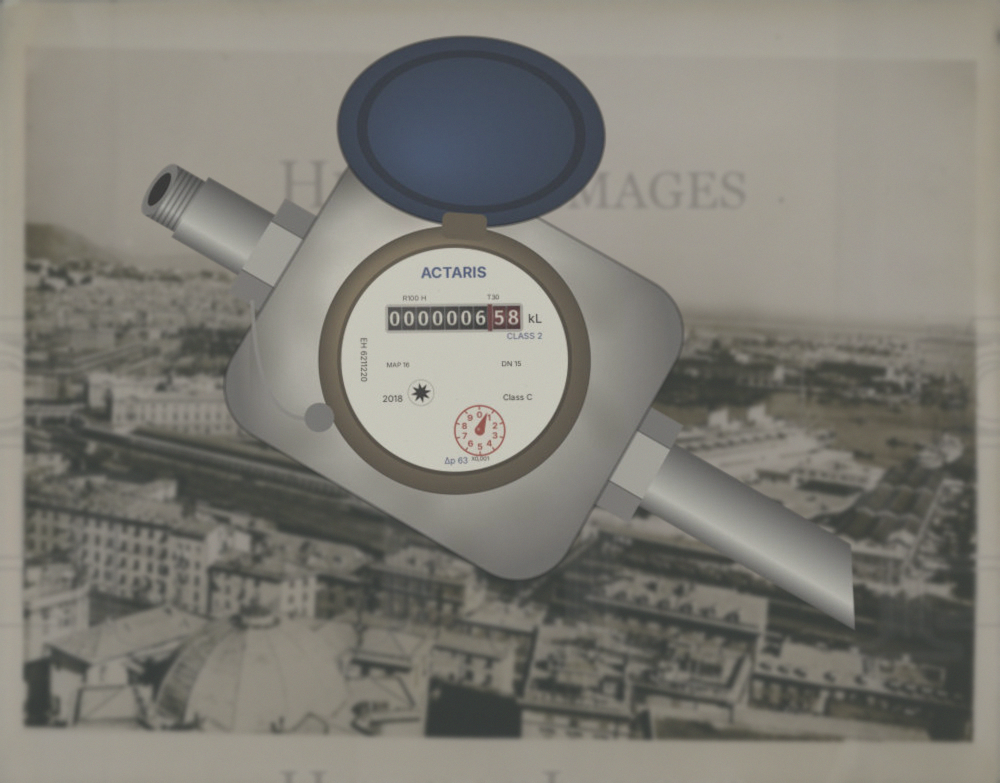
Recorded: 6.580 kL
